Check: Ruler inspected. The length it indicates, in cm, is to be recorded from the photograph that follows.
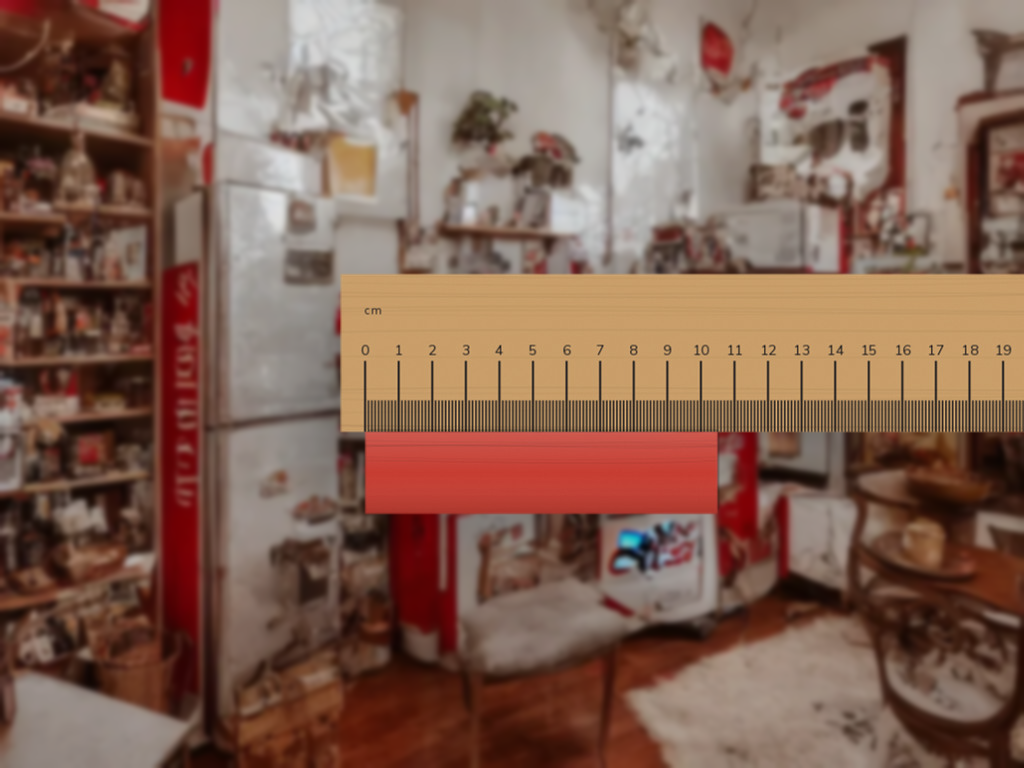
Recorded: 10.5 cm
